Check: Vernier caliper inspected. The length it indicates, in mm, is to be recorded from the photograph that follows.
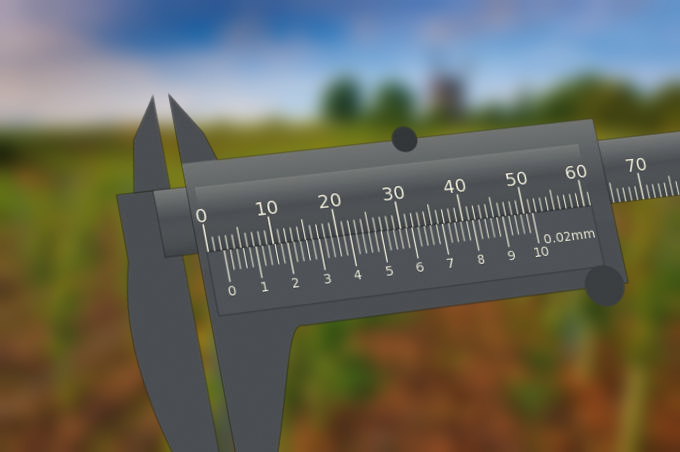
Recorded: 2.4 mm
